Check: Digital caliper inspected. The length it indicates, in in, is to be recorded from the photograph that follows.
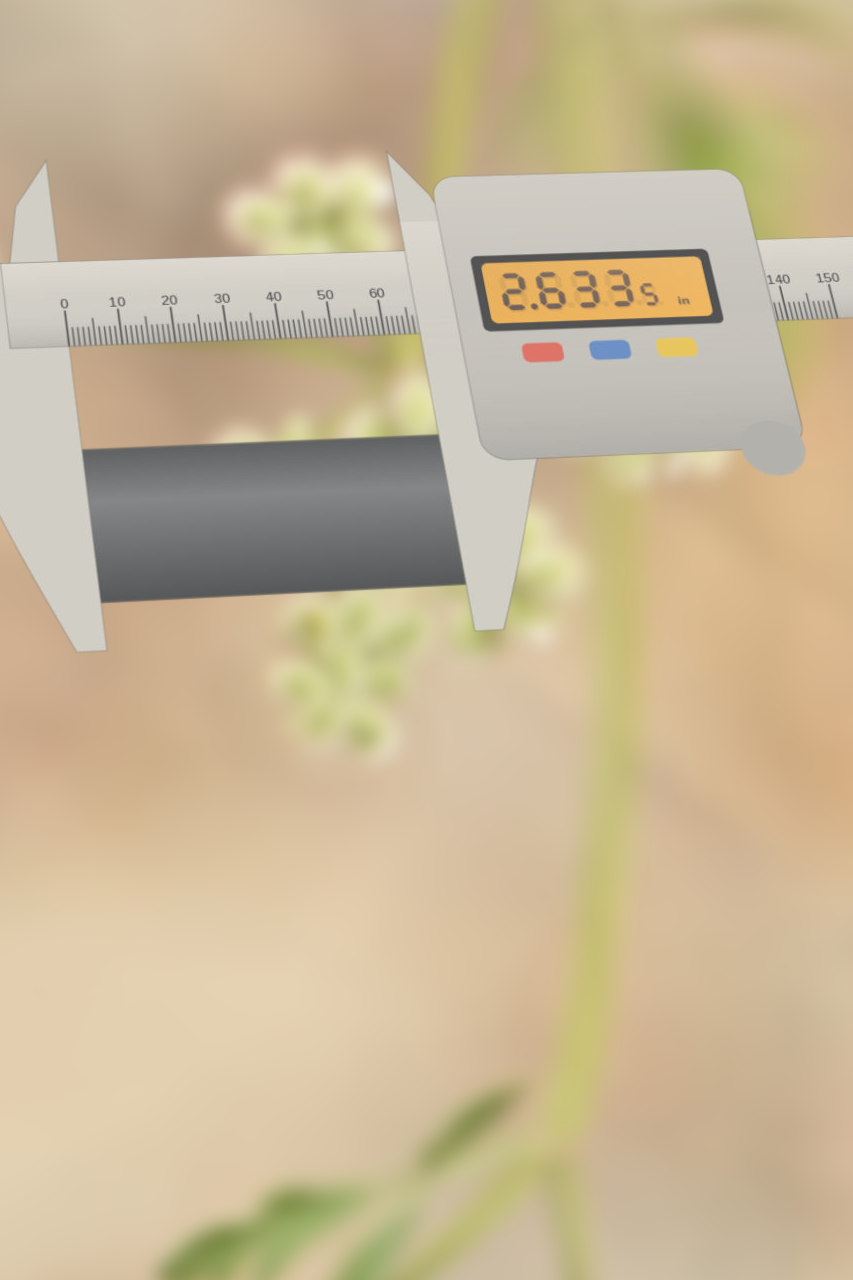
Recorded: 2.6335 in
